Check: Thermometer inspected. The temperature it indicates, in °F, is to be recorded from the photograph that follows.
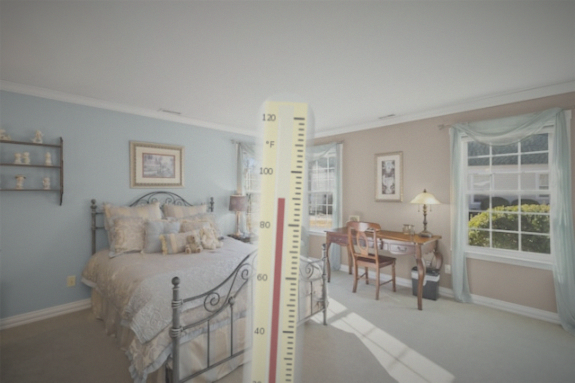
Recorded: 90 °F
